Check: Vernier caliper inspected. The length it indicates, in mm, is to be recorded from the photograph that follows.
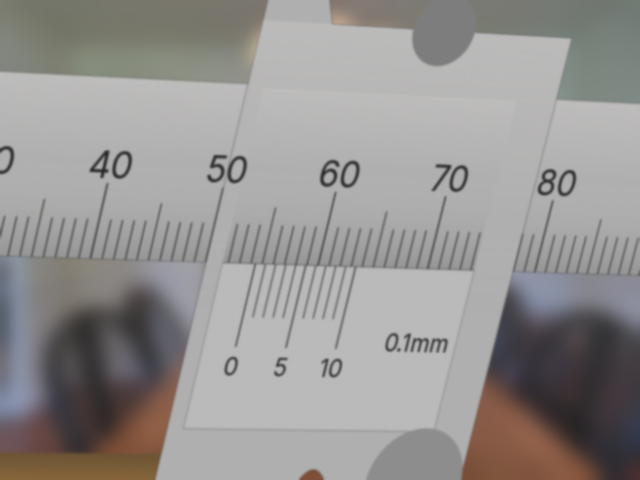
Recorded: 54.4 mm
